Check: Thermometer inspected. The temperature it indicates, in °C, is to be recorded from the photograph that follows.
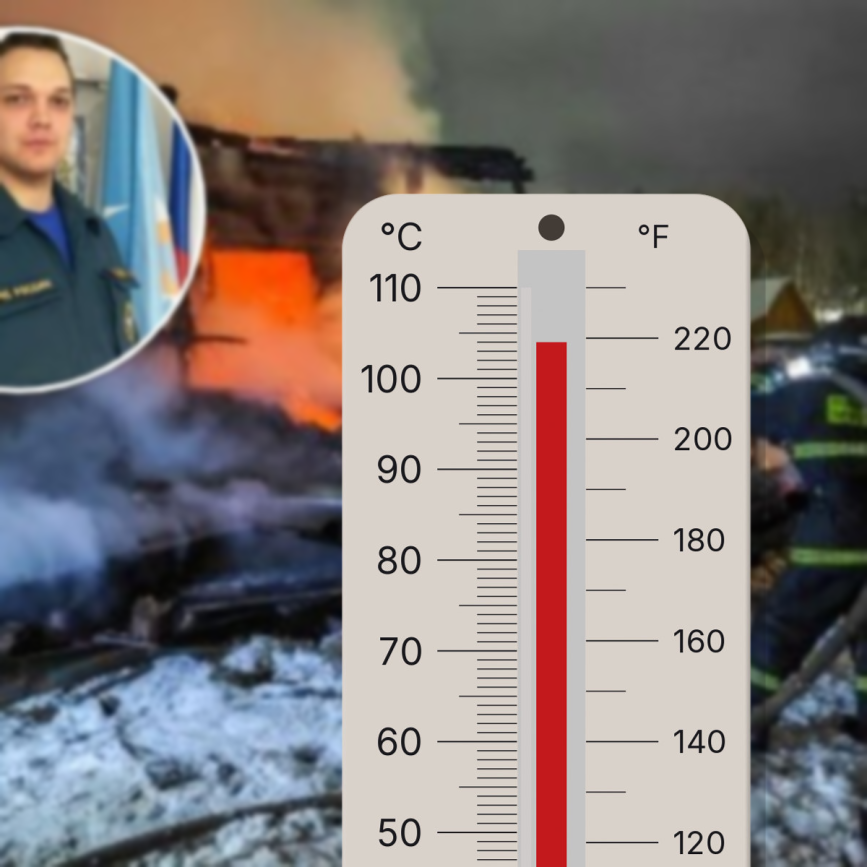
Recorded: 104 °C
